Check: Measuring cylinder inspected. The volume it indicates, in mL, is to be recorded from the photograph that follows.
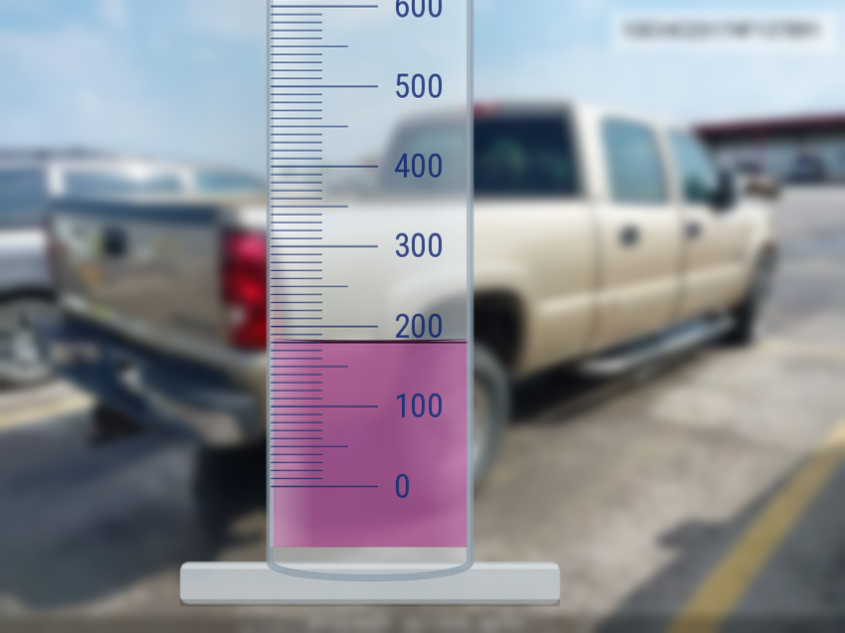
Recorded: 180 mL
